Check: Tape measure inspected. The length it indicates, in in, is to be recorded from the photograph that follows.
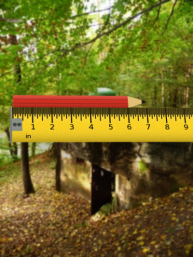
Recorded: 7 in
